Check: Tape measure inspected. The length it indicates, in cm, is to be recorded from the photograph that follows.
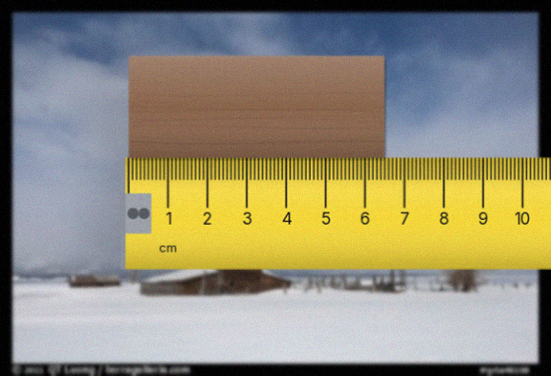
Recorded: 6.5 cm
